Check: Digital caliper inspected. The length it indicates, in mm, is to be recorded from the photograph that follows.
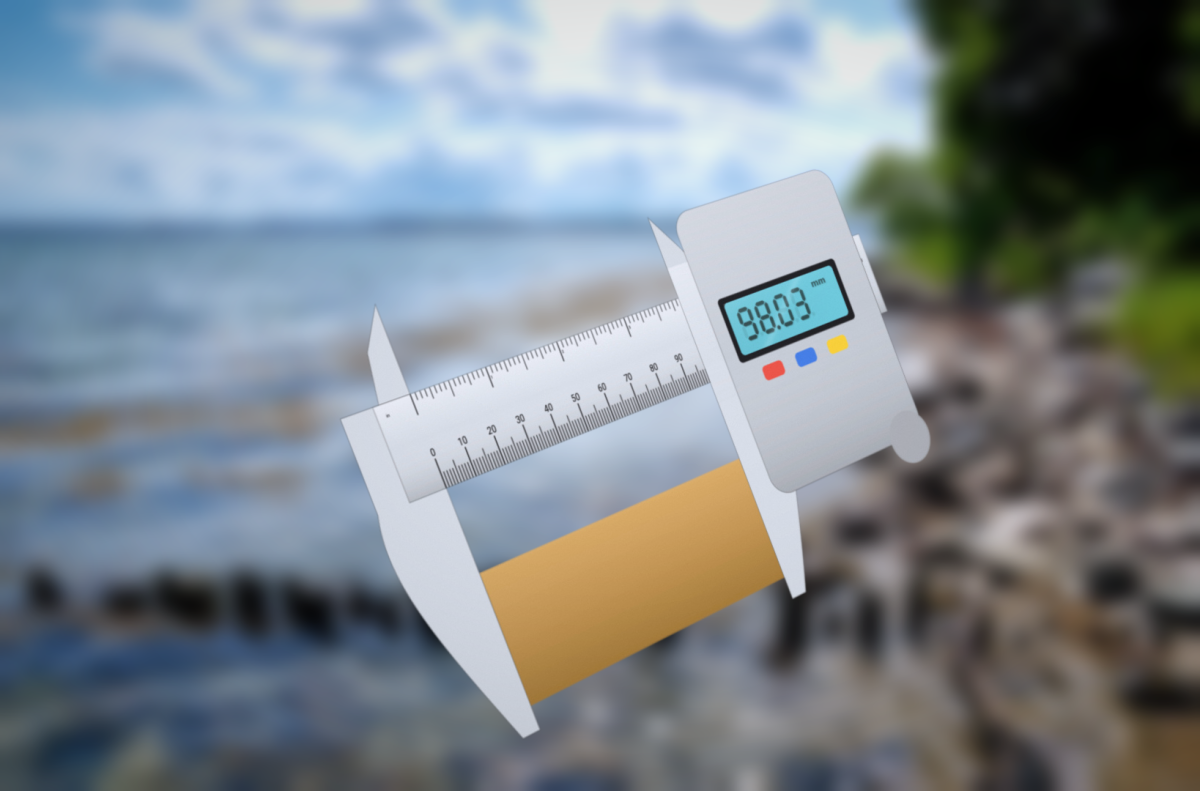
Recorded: 98.03 mm
